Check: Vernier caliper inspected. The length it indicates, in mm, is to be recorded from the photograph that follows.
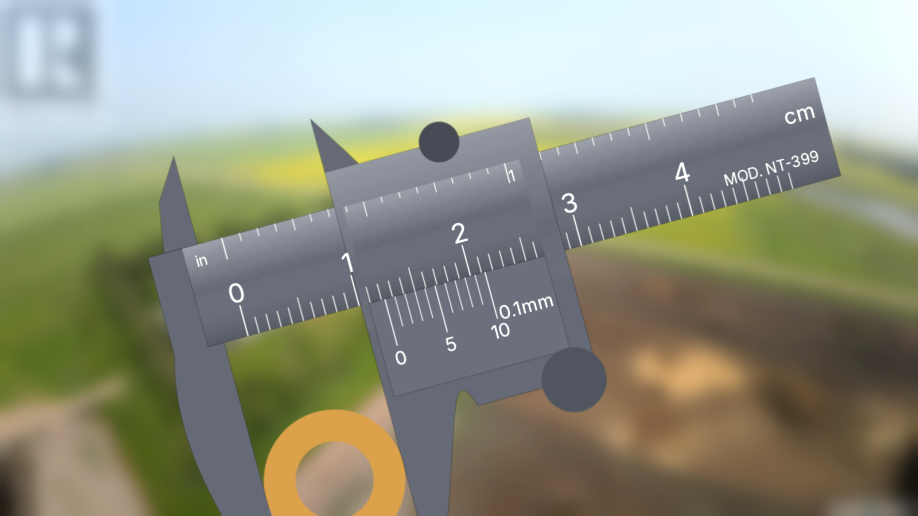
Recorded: 12.3 mm
